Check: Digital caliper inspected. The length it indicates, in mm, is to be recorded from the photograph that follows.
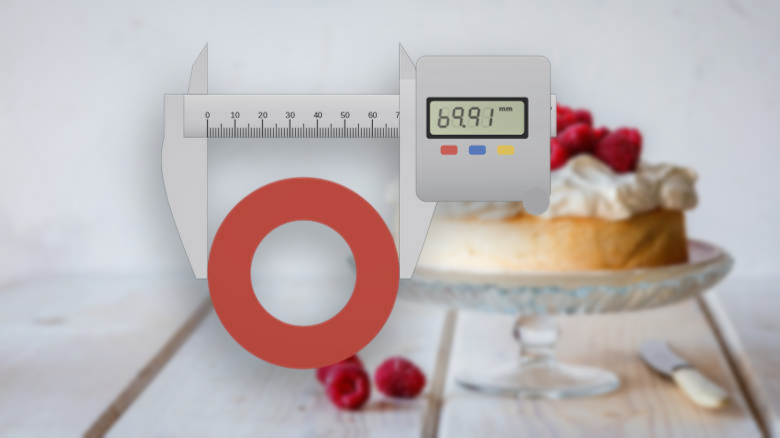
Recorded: 69.91 mm
